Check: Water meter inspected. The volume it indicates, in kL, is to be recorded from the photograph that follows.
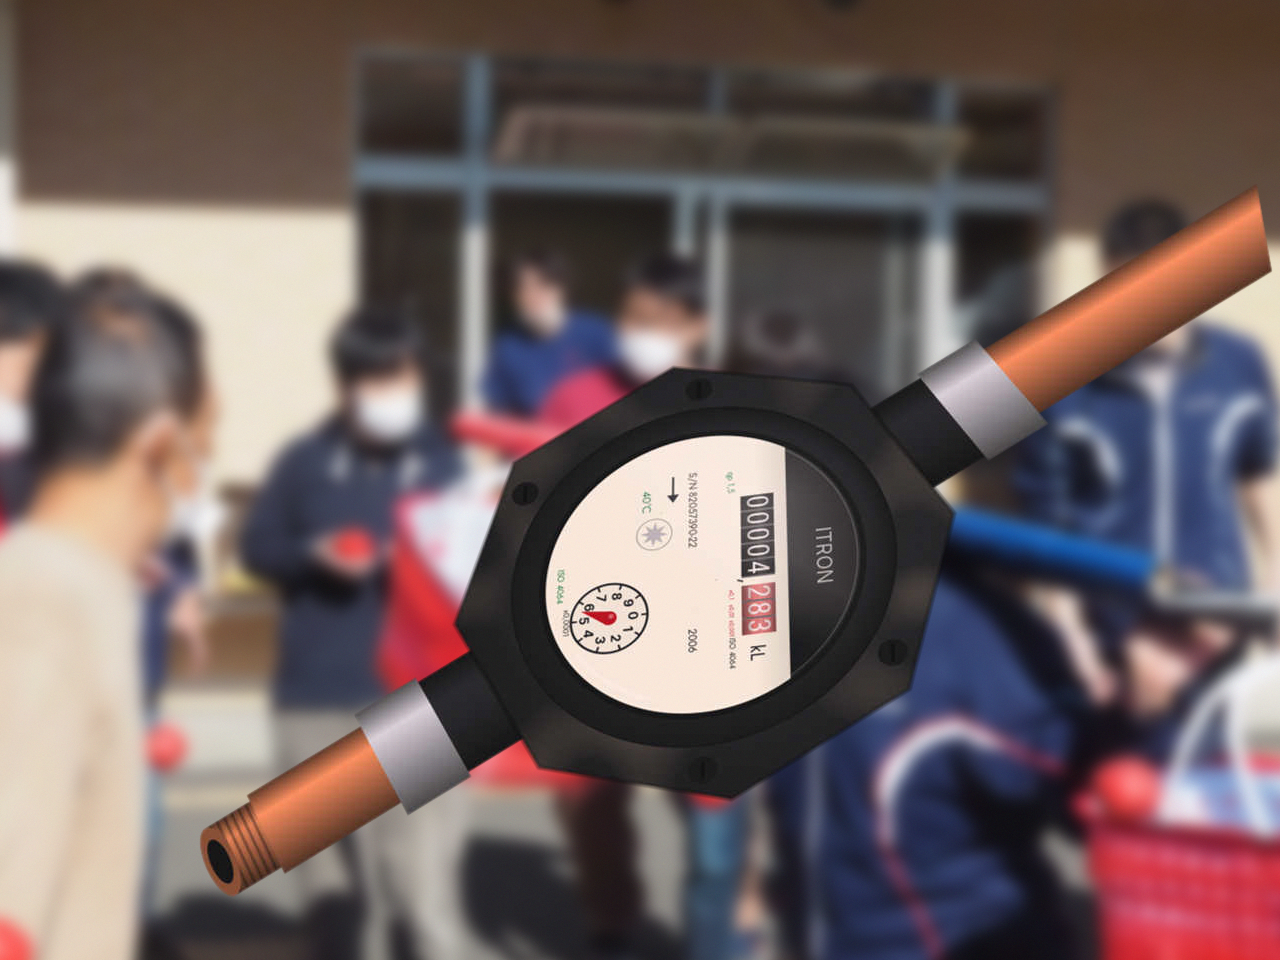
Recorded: 4.2835 kL
